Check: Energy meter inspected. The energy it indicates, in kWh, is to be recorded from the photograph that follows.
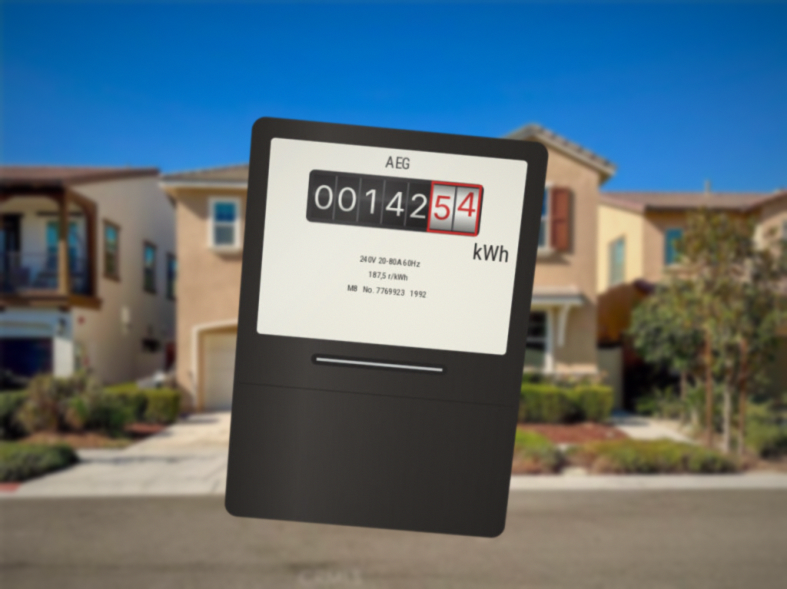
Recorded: 142.54 kWh
